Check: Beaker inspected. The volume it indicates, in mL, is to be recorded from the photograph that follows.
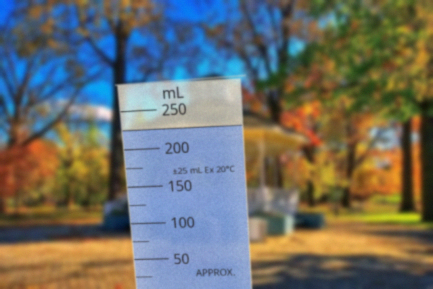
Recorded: 225 mL
